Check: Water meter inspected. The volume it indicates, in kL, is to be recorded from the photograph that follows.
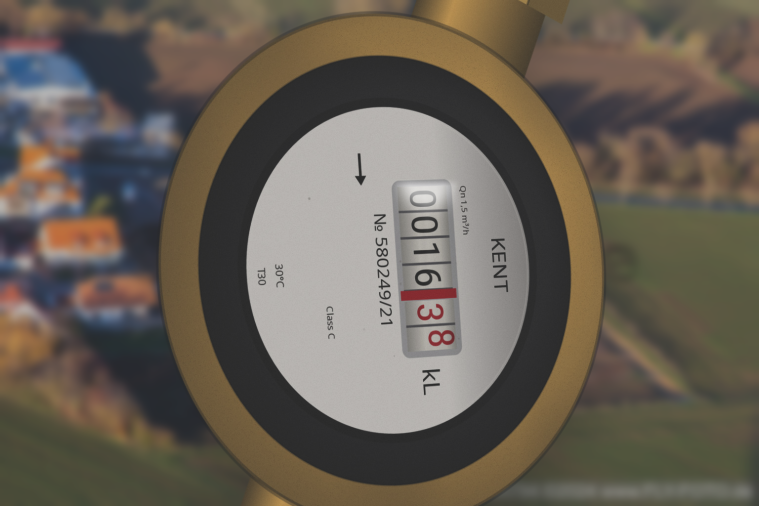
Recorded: 16.38 kL
